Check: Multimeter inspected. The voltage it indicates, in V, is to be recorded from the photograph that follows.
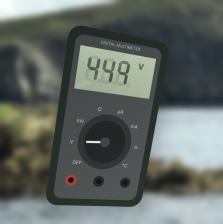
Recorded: 449 V
